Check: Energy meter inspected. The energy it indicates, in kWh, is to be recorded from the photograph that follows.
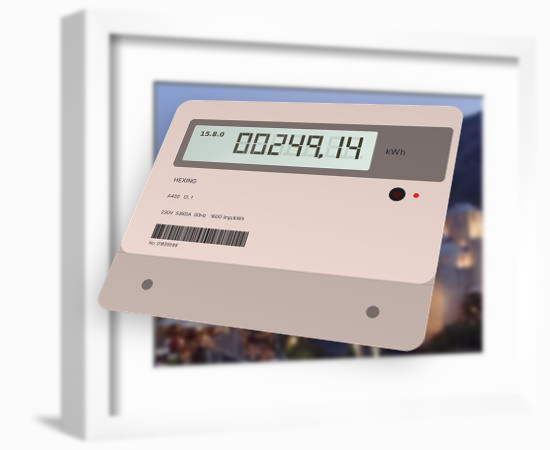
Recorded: 249.14 kWh
